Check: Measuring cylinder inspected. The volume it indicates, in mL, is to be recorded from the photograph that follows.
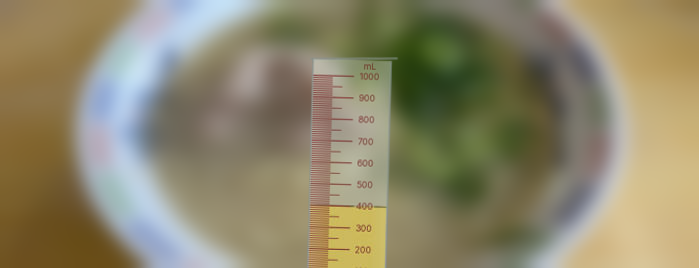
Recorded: 400 mL
